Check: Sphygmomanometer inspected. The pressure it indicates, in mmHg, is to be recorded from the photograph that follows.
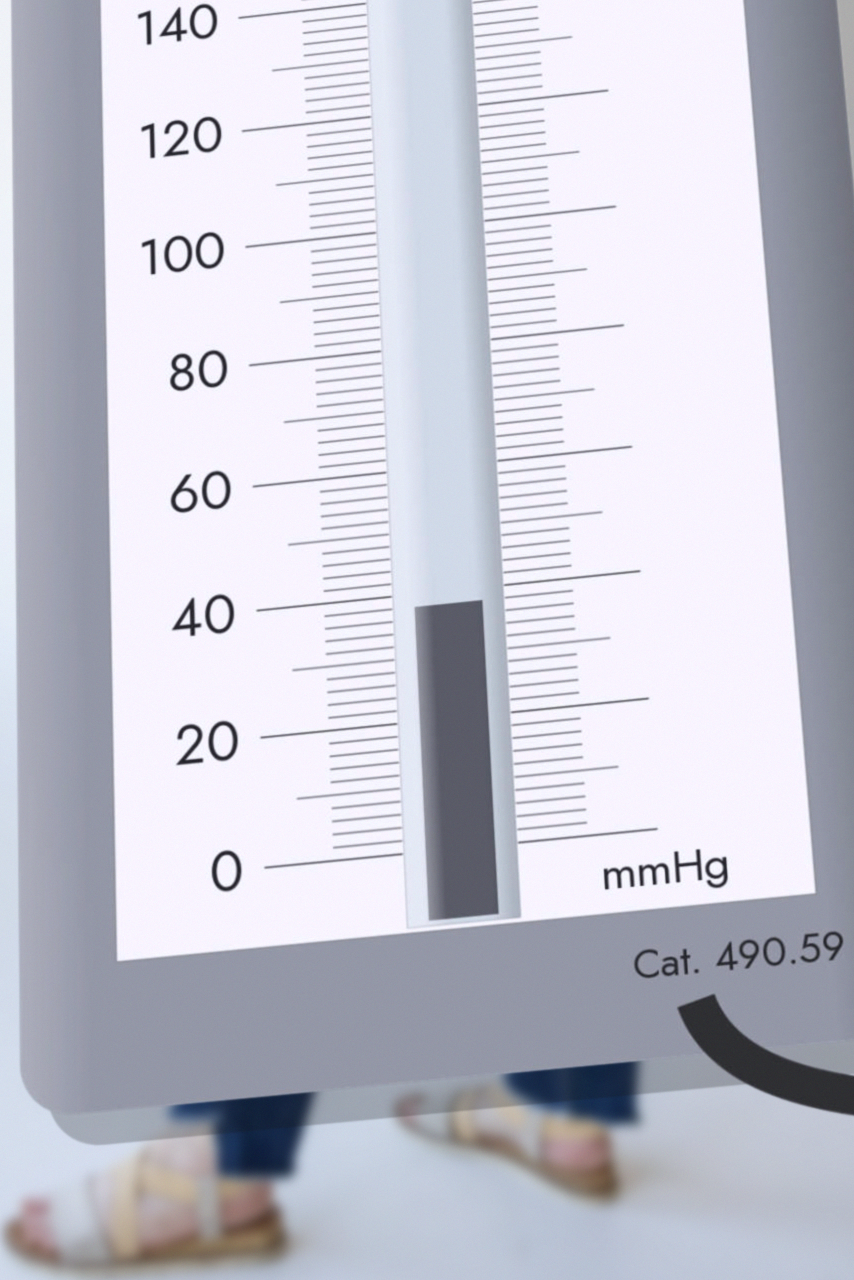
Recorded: 38 mmHg
